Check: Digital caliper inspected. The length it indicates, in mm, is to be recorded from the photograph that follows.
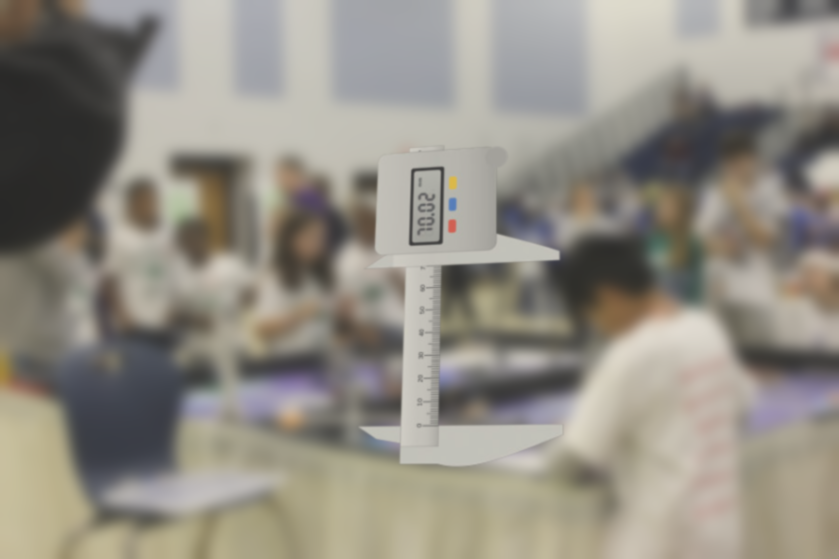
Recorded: 70.02 mm
